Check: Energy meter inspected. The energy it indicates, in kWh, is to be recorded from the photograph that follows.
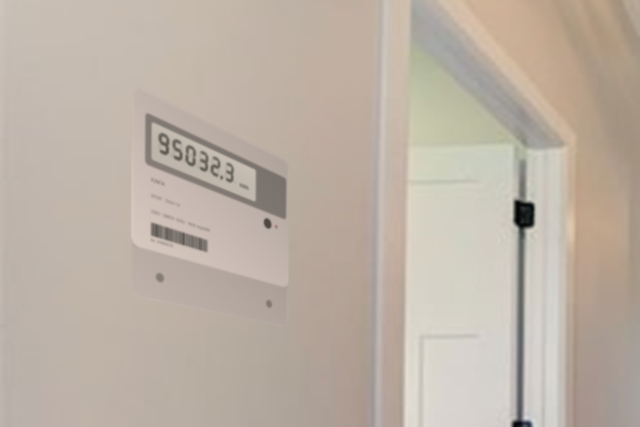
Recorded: 95032.3 kWh
